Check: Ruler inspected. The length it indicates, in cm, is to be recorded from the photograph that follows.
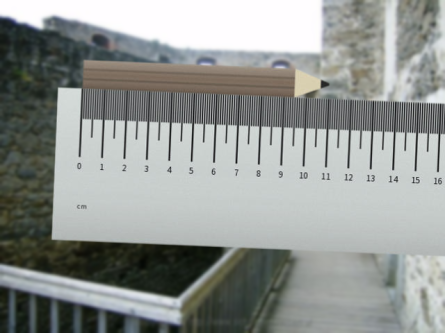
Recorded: 11 cm
